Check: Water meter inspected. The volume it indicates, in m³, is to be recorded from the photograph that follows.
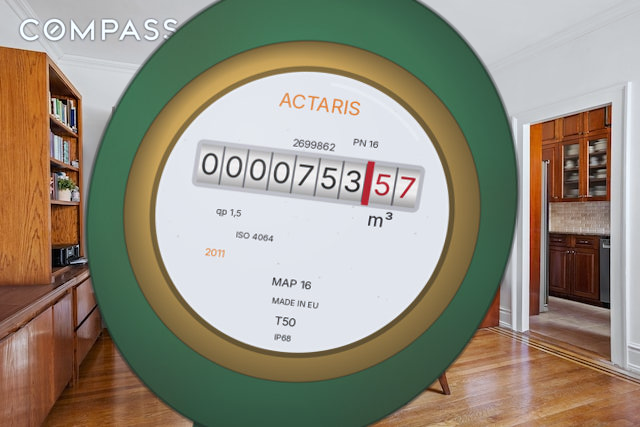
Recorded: 753.57 m³
